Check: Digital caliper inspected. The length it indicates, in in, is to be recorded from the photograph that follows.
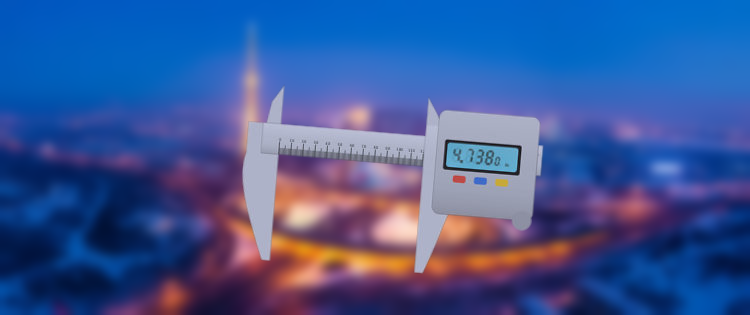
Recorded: 4.7380 in
